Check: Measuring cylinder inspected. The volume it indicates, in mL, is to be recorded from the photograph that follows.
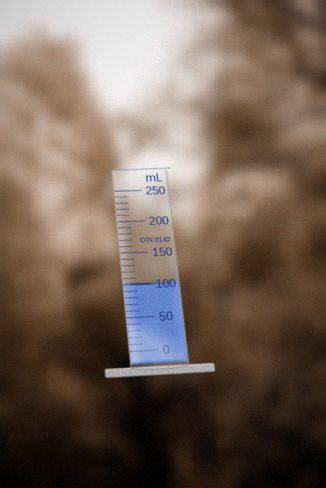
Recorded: 100 mL
